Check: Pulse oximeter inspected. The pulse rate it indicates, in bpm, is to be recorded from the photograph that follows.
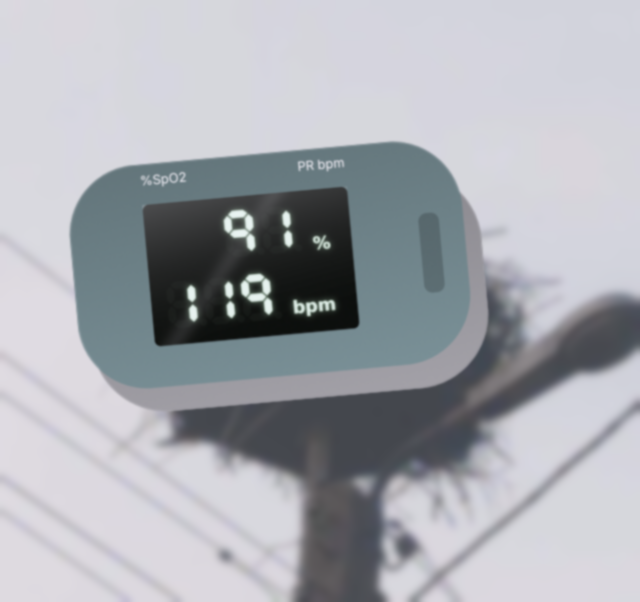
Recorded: 119 bpm
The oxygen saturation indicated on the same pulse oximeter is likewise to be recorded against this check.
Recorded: 91 %
